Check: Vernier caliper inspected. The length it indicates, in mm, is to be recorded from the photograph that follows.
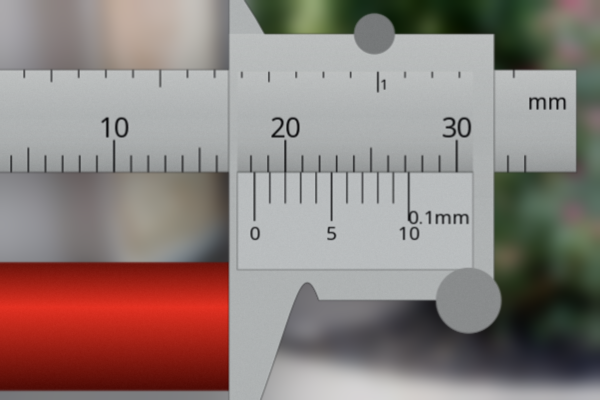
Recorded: 18.2 mm
